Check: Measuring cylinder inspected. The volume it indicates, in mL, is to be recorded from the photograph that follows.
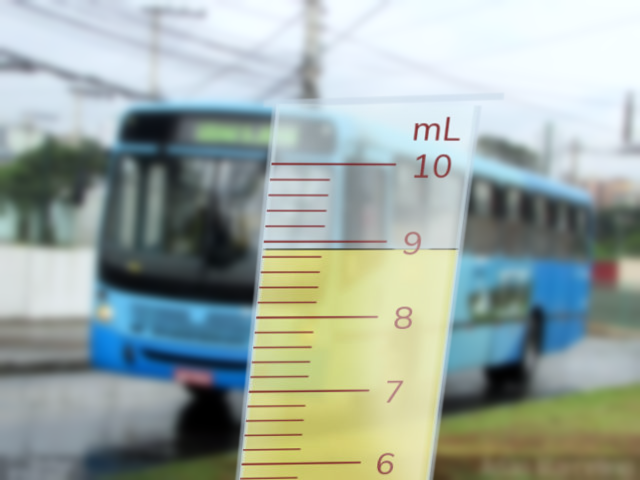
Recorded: 8.9 mL
